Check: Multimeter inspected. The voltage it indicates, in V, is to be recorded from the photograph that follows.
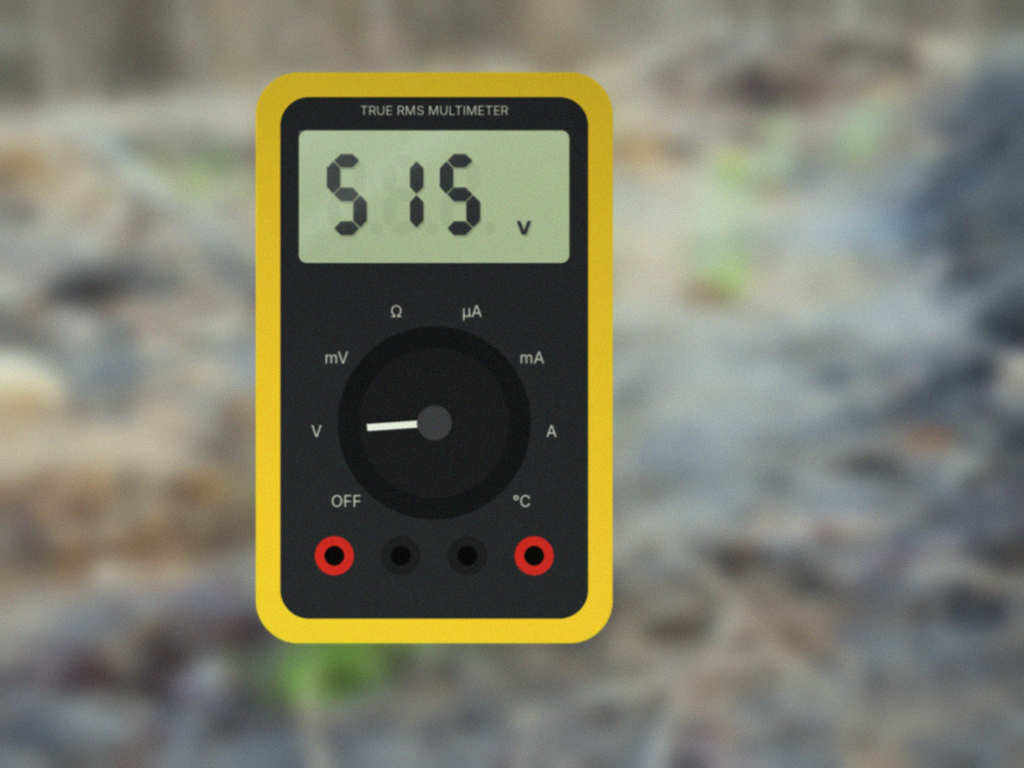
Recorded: 515 V
